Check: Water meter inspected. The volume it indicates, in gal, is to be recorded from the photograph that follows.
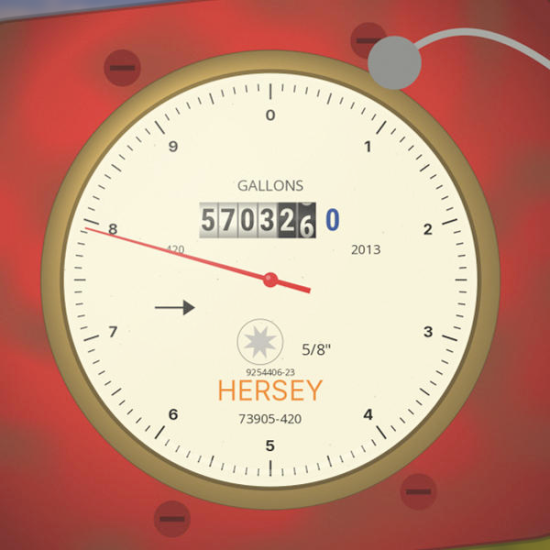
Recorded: 5703257.9 gal
